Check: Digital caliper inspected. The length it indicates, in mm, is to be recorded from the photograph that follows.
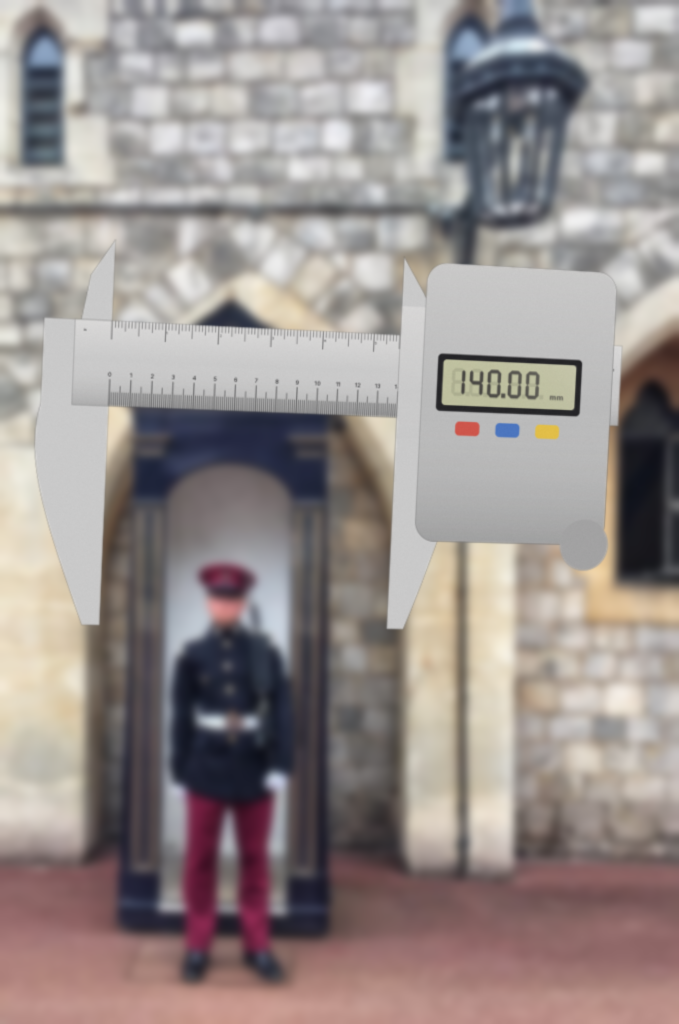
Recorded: 140.00 mm
